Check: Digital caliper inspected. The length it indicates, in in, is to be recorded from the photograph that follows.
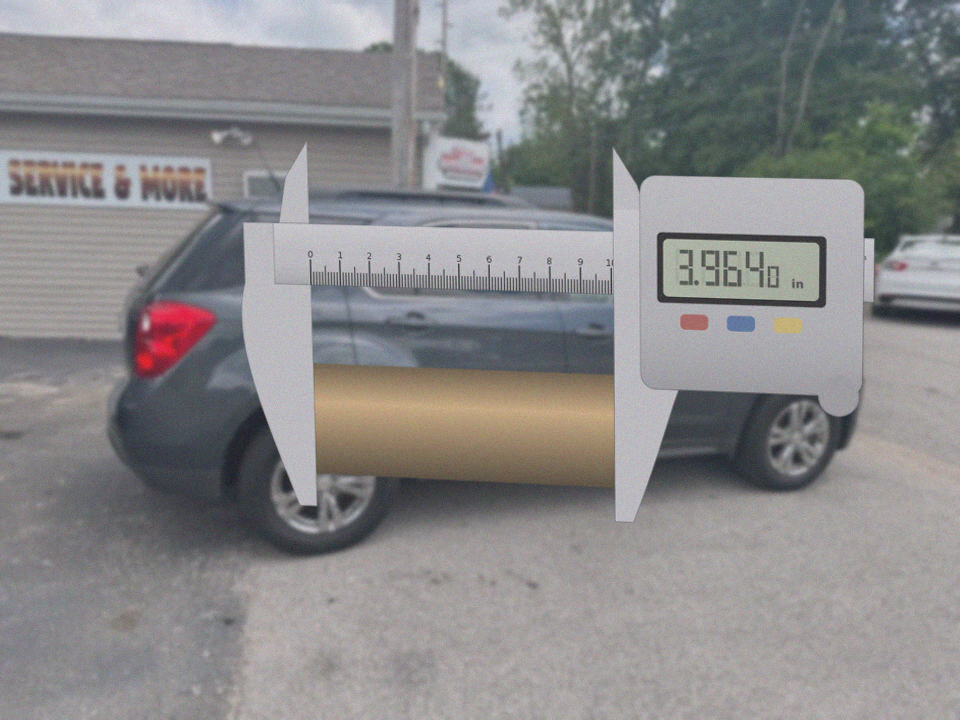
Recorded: 3.9640 in
